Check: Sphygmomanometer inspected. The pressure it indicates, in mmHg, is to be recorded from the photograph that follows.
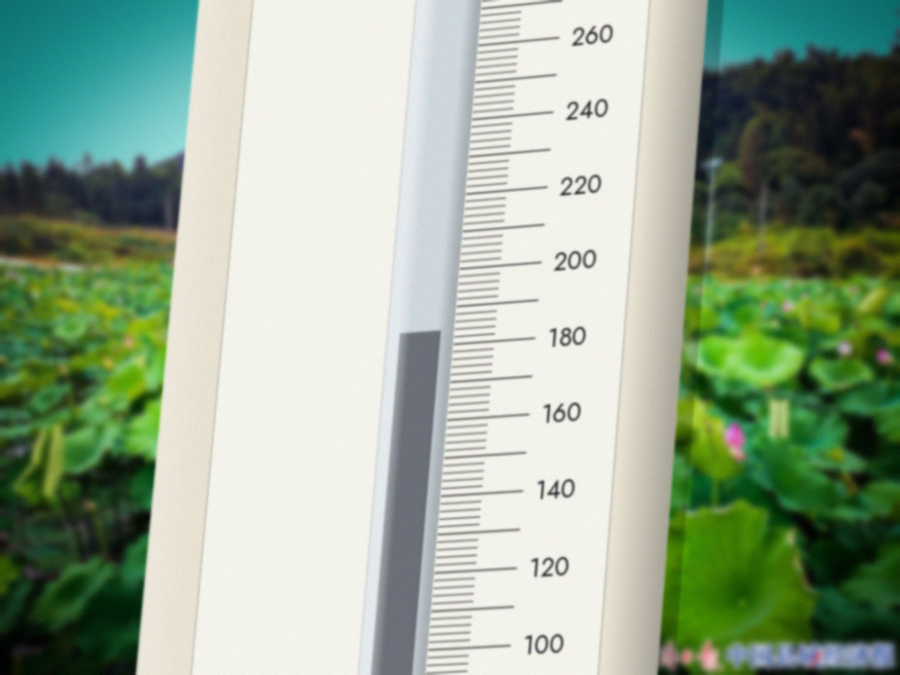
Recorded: 184 mmHg
